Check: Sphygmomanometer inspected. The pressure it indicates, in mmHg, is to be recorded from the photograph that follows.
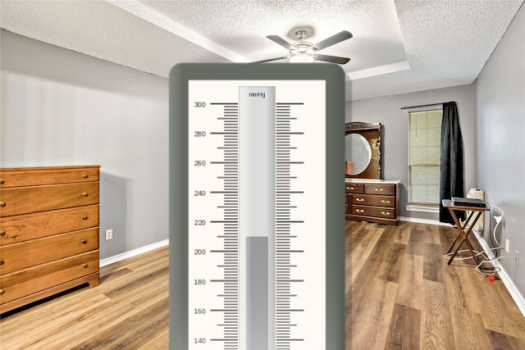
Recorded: 210 mmHg
